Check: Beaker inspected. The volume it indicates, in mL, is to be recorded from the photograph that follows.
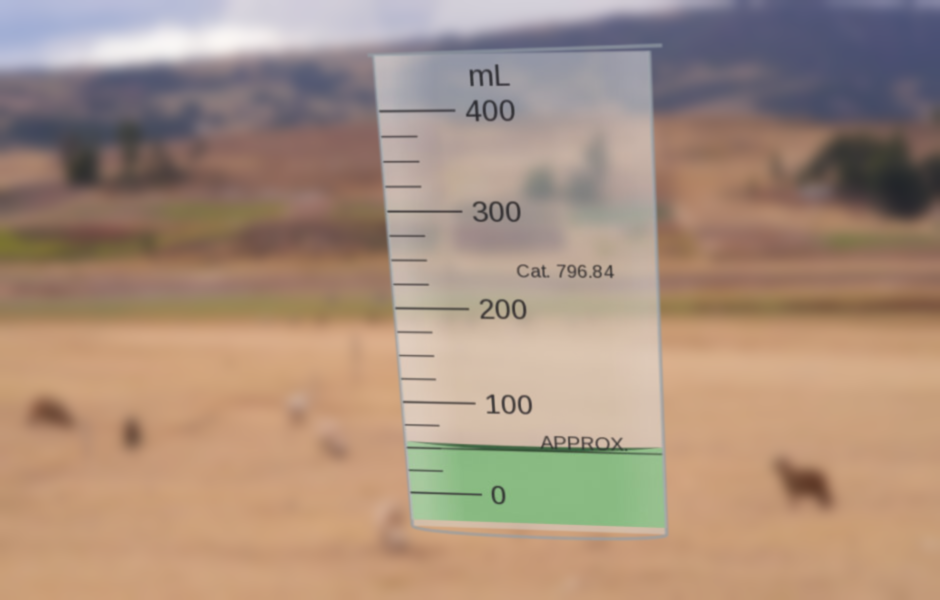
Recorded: 50 mL
